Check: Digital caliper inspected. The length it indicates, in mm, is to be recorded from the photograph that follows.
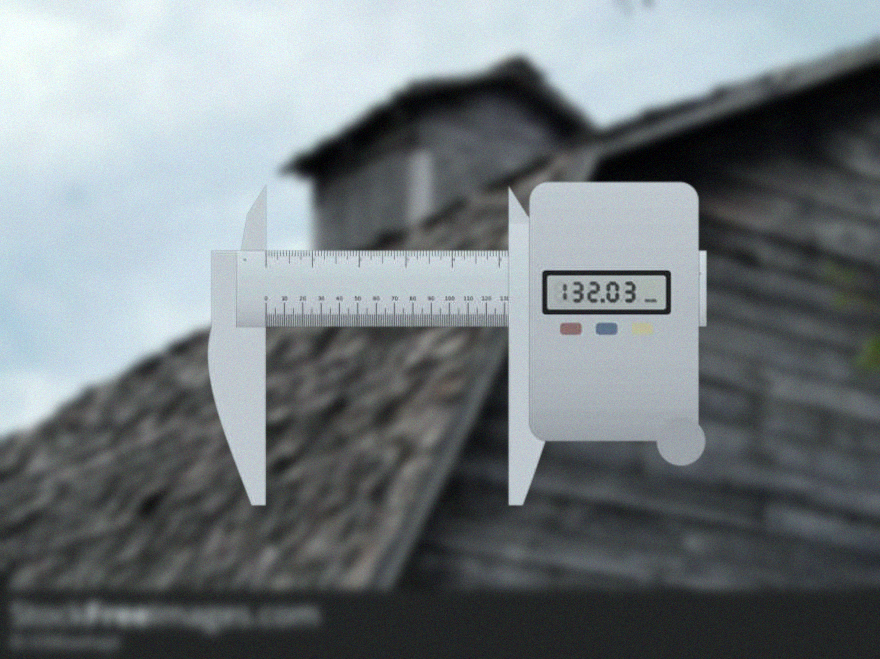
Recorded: 132.03 mm
